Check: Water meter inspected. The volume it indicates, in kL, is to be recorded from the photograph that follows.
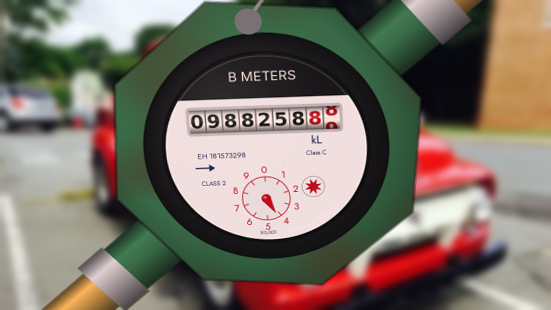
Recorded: 988258.884 kL
